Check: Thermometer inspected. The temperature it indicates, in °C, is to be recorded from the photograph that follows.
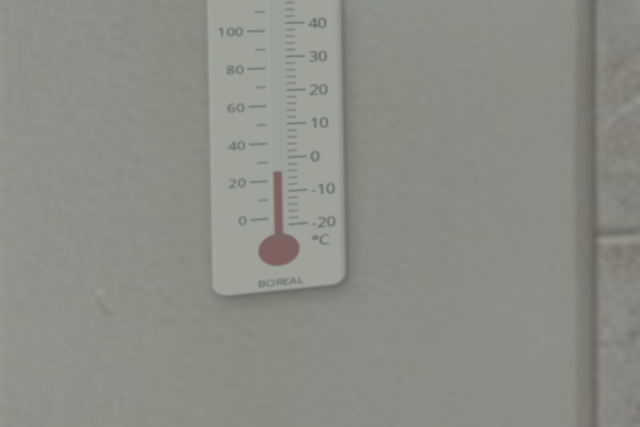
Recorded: -4 °C
